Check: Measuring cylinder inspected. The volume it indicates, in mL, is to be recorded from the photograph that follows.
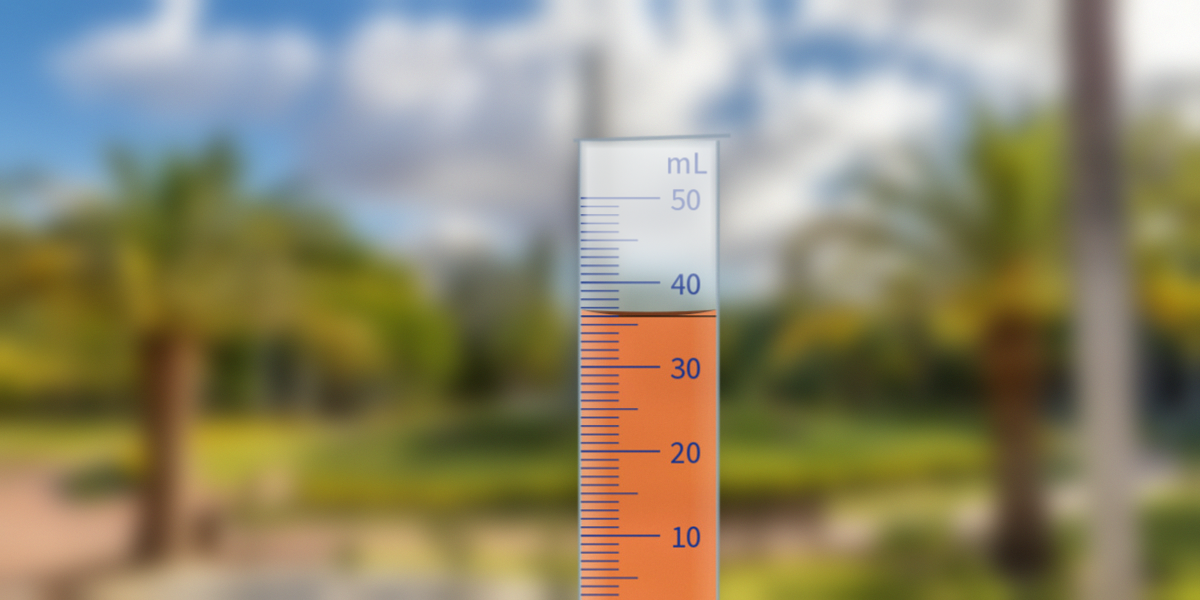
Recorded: 36 mL
